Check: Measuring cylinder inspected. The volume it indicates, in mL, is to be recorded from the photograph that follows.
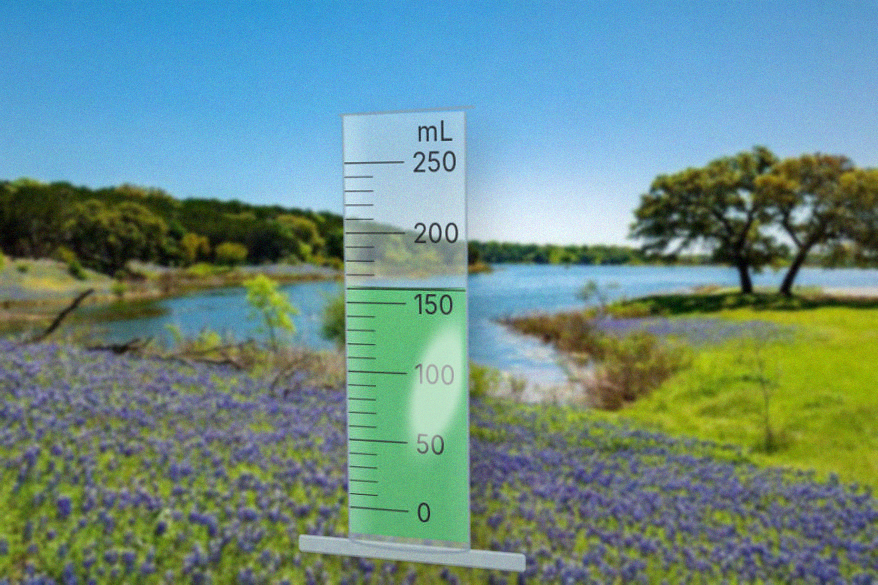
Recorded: 160 mL
